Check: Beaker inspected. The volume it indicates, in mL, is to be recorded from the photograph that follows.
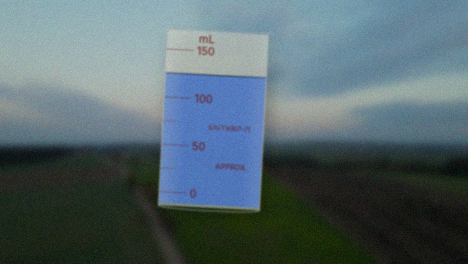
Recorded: 125 mL
